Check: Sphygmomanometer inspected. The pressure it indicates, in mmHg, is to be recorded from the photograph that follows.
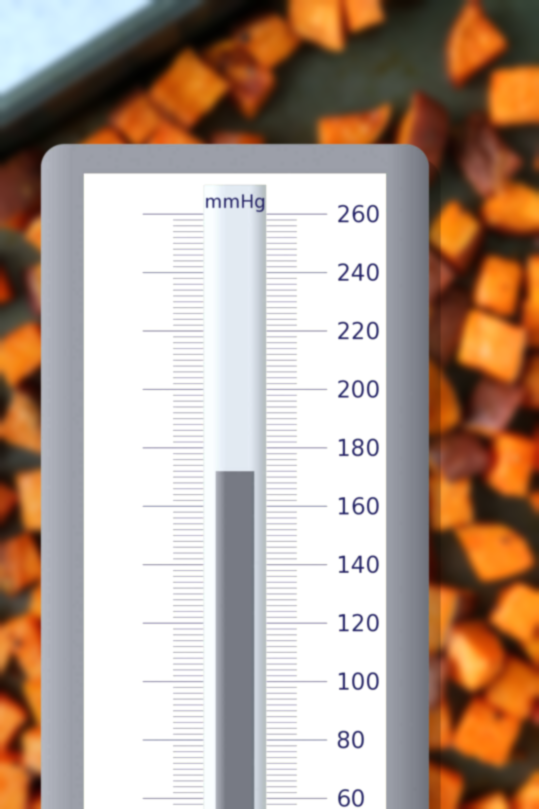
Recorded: 172 mmHg
